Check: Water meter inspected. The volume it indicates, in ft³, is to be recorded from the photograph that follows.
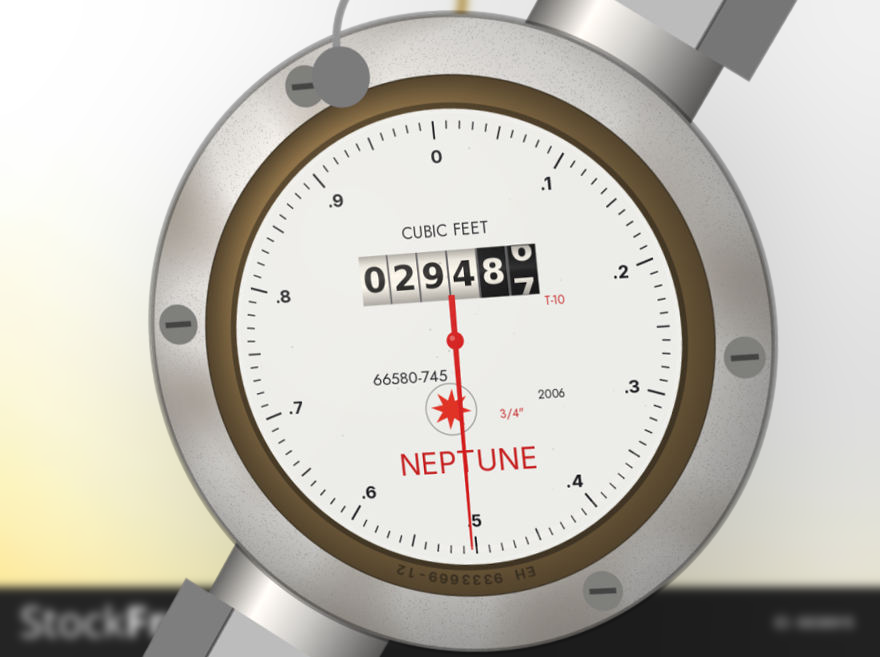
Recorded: 29486.50 ft³
